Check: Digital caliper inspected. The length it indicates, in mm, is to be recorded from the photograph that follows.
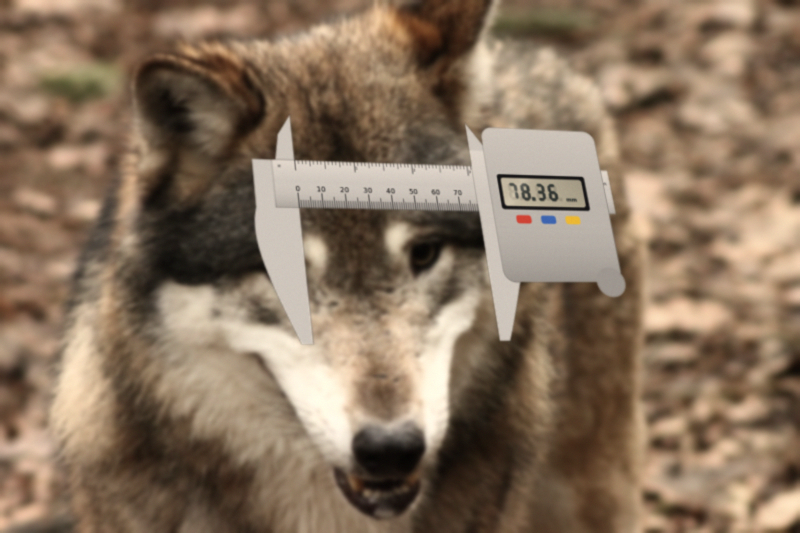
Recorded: 78.36 mm
